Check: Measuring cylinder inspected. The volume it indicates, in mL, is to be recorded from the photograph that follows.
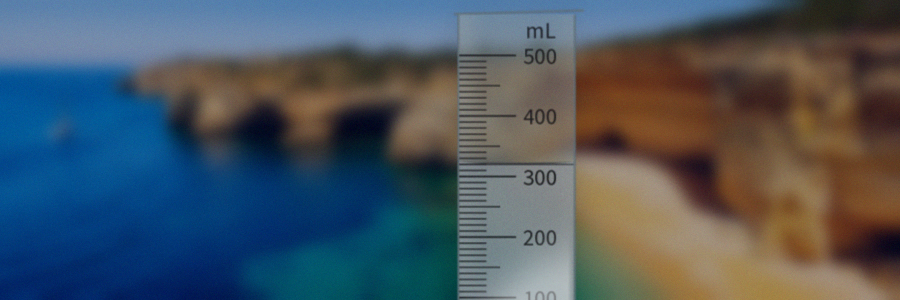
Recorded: 320 mL
